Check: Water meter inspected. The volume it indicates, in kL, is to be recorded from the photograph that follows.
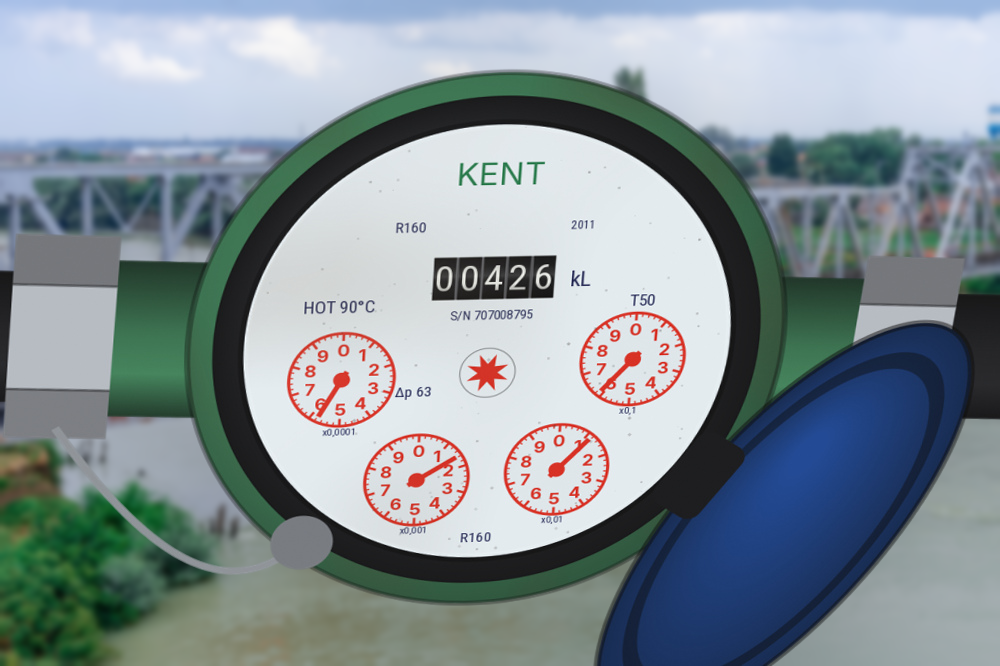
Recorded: 426.6115 kL
